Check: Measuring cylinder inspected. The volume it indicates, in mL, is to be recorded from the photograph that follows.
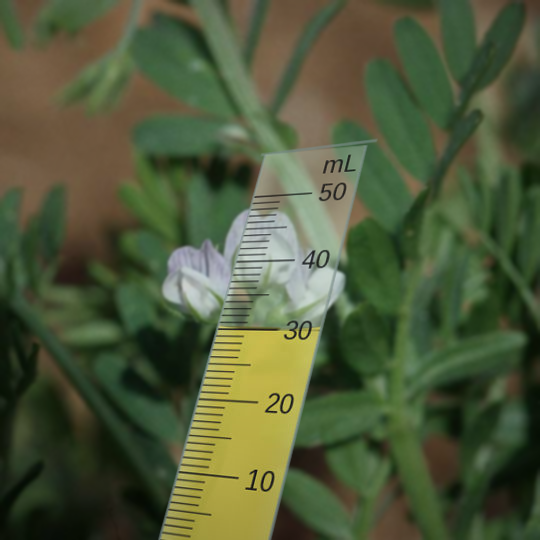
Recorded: 30 mL
